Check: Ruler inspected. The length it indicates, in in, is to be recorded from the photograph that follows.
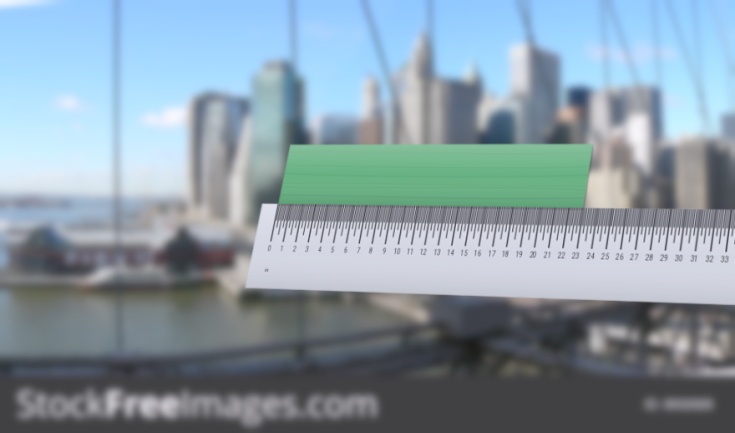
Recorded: 23 in
